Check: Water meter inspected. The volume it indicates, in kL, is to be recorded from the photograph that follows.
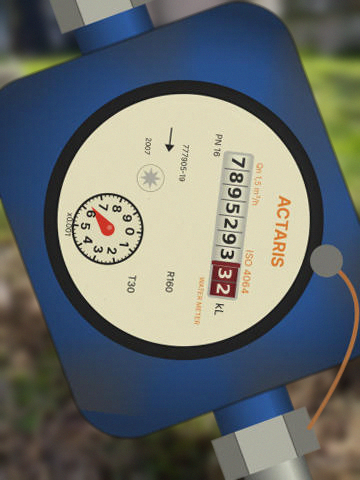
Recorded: 7895293.326 kL
